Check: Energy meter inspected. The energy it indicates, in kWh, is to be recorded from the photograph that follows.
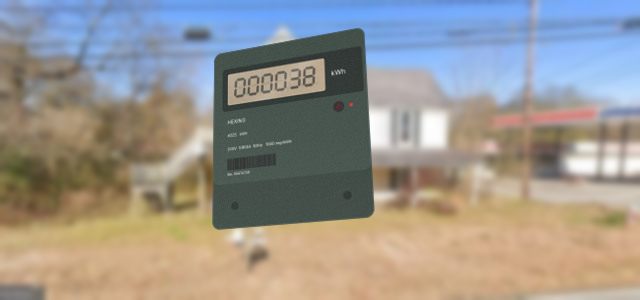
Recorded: 38 kWh
